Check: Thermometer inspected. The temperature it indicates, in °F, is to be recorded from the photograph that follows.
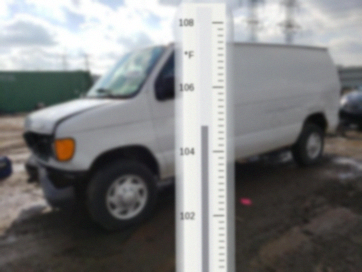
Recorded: 104.8 °F
